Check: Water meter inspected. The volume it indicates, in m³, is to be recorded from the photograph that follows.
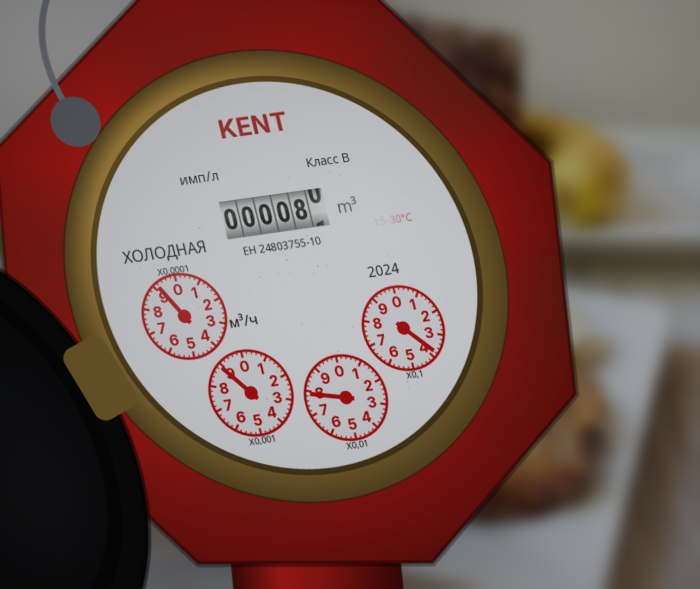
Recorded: 80.3789 m³
